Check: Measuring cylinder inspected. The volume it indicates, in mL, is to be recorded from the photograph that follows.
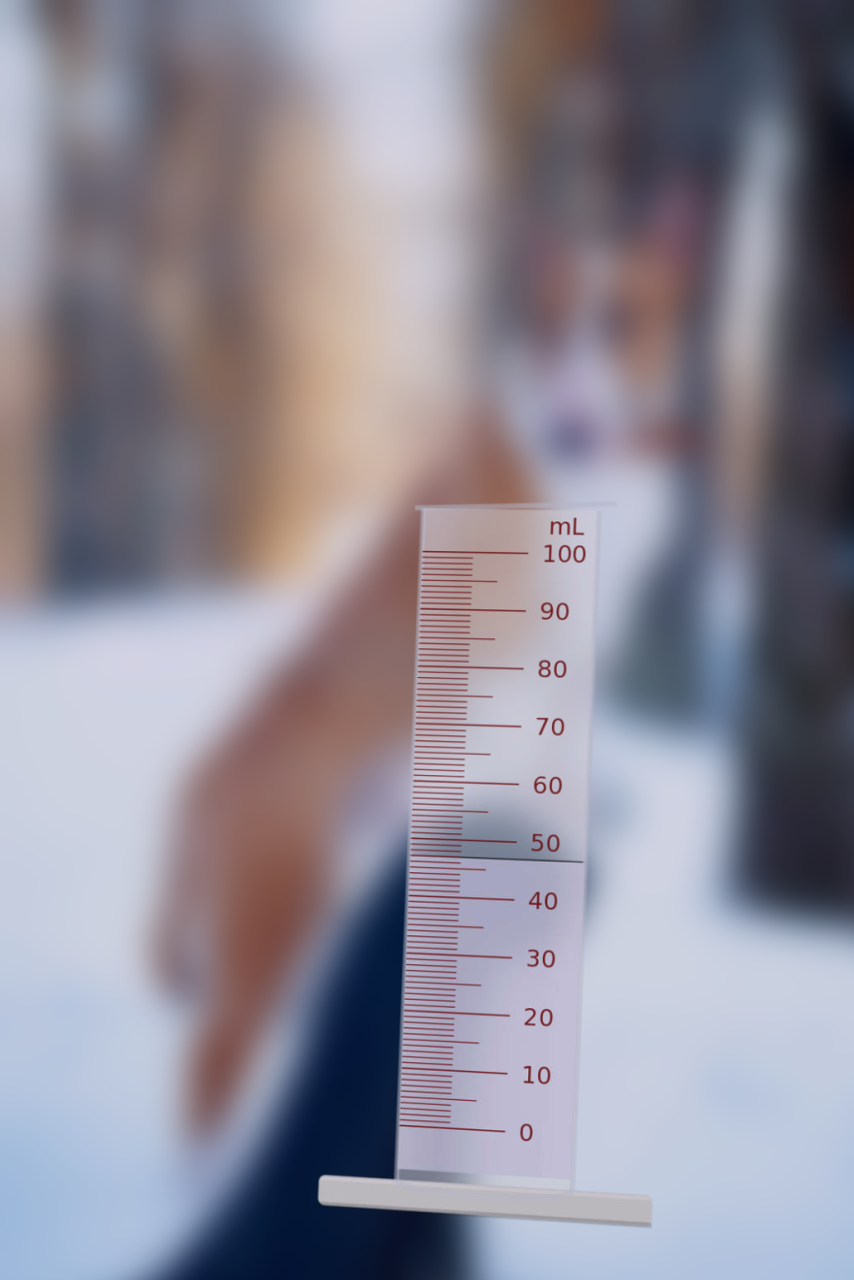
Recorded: 47 mL
